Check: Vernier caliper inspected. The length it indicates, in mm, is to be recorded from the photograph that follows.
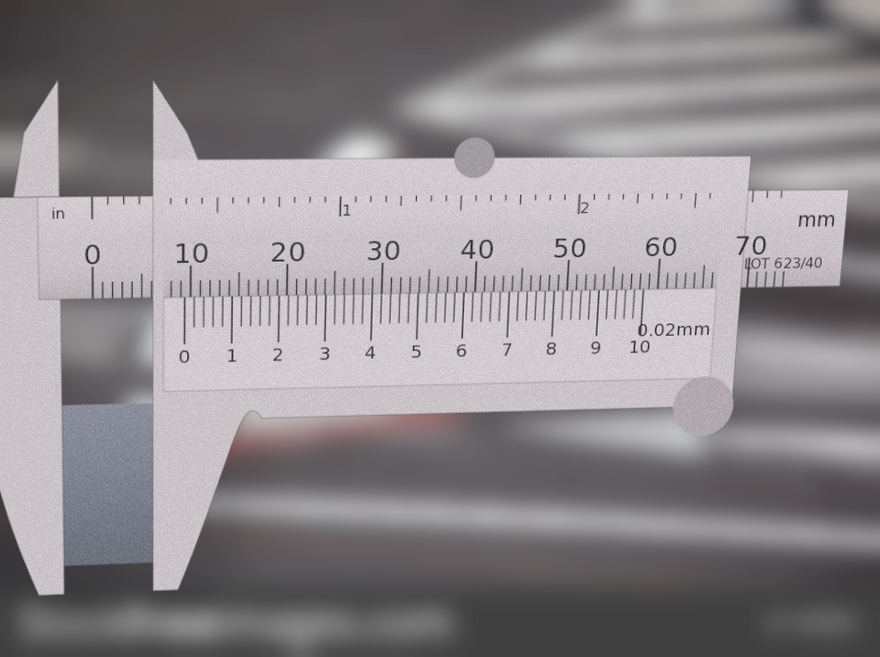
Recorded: 9.4 mm
